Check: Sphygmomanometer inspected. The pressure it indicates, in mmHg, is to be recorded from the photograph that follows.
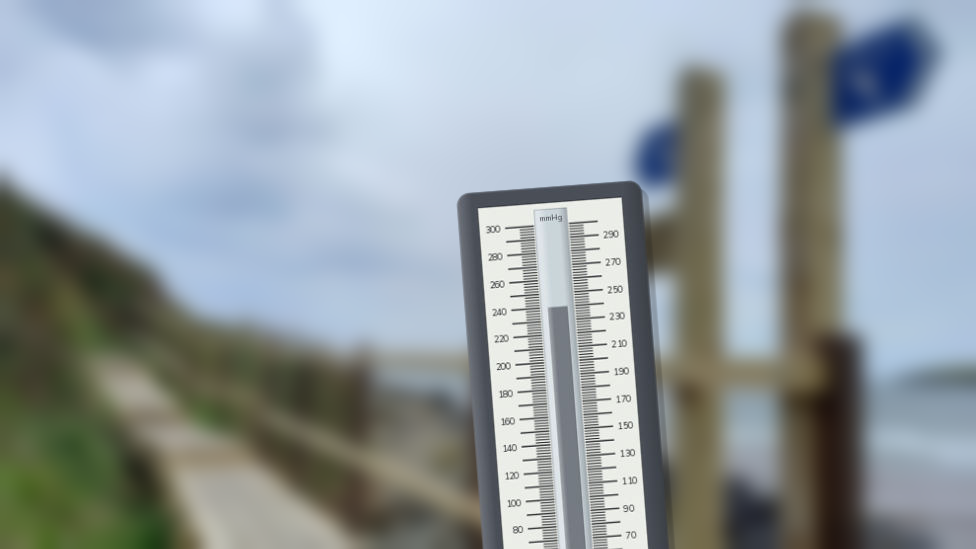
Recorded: 240 mmHg
